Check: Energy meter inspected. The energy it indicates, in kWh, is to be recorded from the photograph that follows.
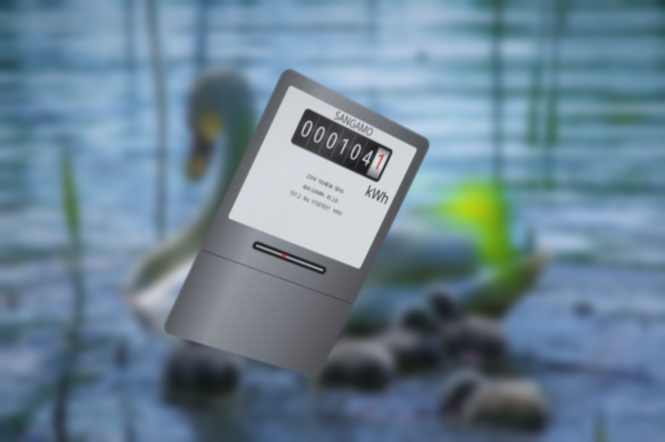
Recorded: 104.1 kWh
